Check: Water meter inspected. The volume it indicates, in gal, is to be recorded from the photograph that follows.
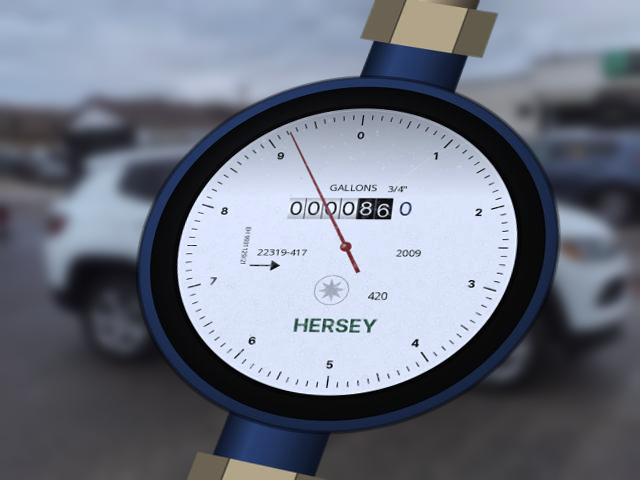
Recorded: 859.2 gal
